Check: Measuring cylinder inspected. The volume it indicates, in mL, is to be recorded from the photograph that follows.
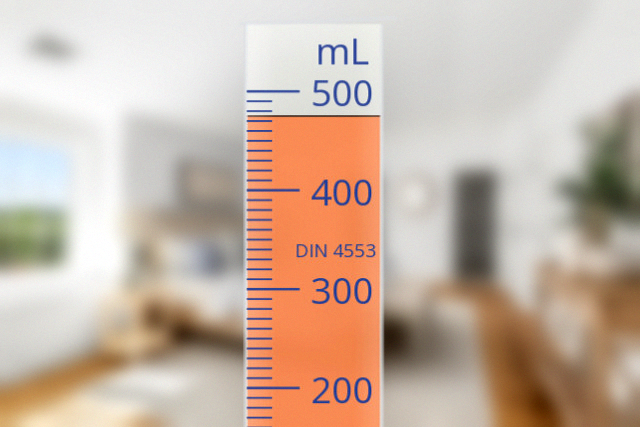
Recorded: 475 mL
